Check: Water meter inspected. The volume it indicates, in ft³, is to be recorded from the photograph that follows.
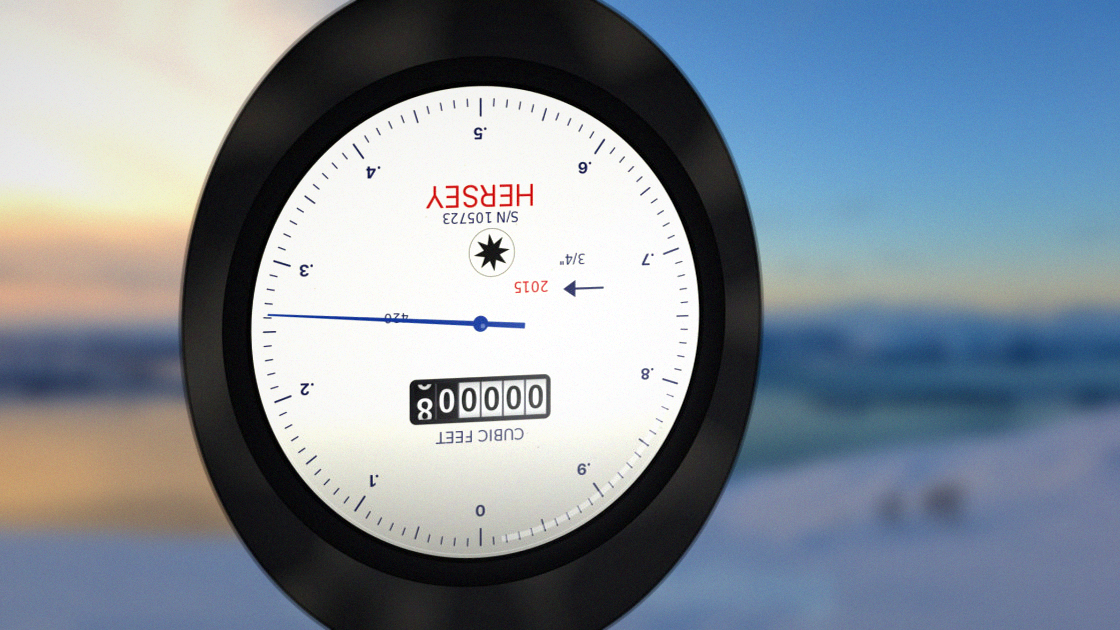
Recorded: 8.26 ft³
